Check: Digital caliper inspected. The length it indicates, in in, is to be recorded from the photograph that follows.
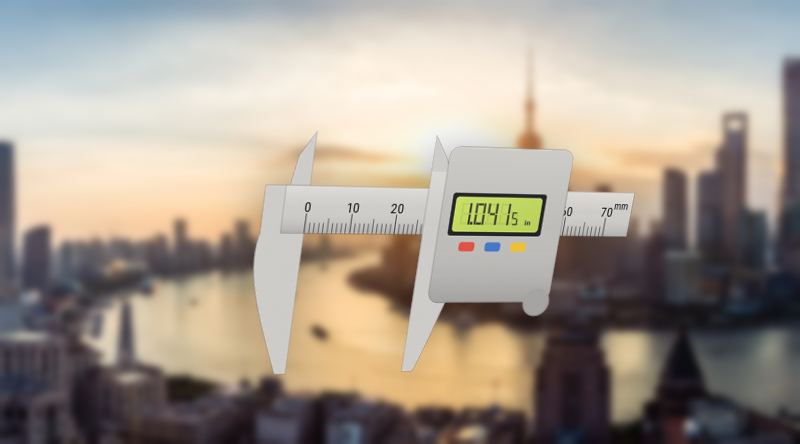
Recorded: 1.0415 in
